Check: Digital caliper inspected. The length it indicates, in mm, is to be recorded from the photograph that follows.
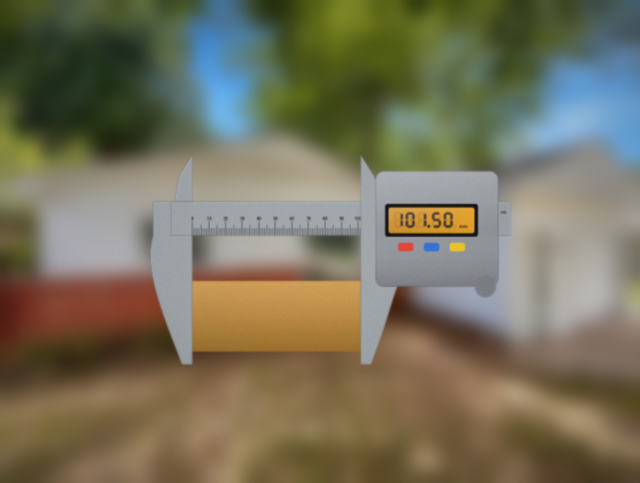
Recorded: 101.50 mm
